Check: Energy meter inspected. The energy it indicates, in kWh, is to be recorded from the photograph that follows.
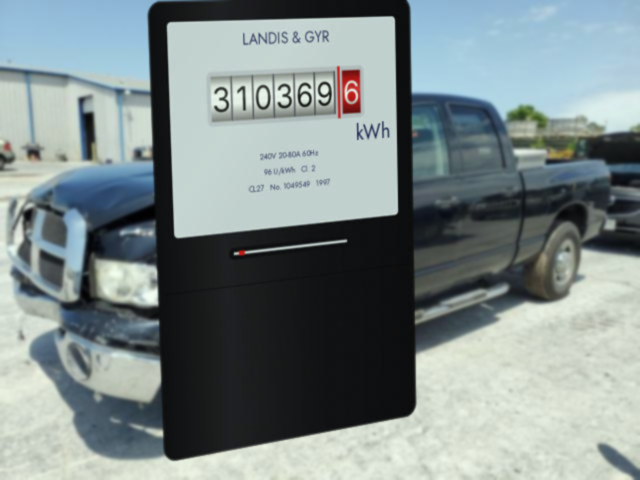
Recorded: 310369.6 kWh
